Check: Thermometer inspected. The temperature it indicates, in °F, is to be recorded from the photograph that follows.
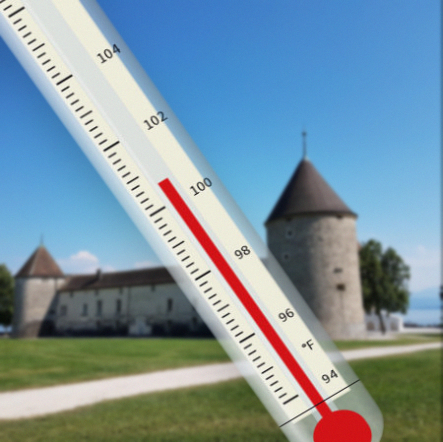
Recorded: 100.6 °F
